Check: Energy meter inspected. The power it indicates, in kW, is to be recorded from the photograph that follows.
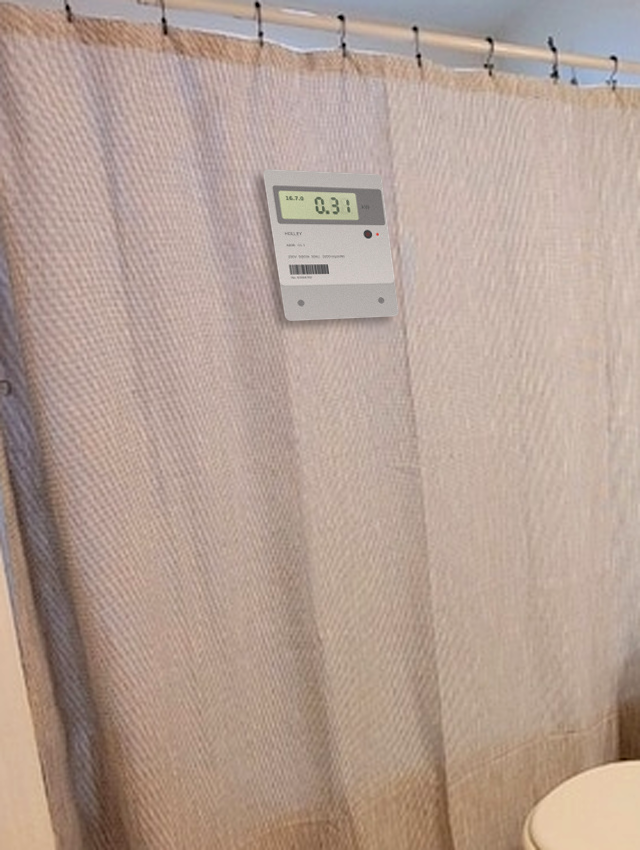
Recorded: 0.31 kW
